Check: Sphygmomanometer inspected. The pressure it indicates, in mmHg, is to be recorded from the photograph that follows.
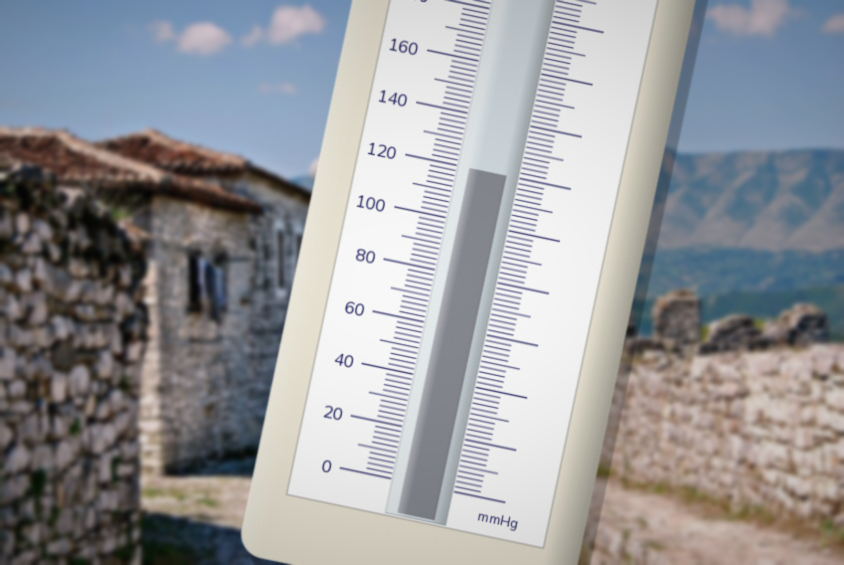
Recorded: 120 mmHg
